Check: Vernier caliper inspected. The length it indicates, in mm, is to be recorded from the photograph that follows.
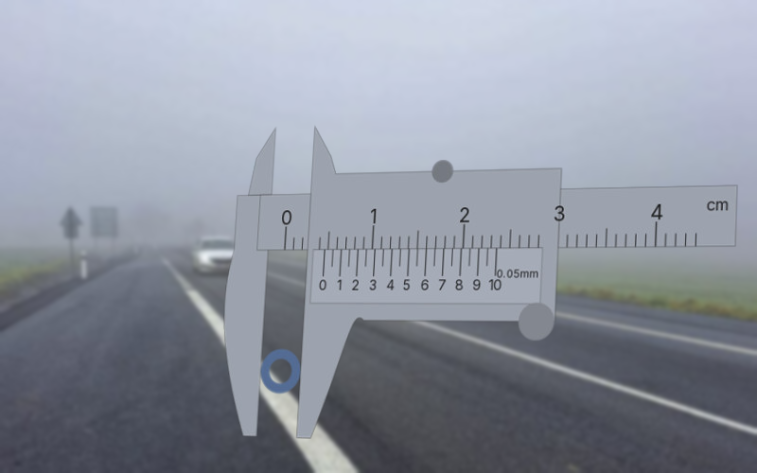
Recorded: 4.6 mm
